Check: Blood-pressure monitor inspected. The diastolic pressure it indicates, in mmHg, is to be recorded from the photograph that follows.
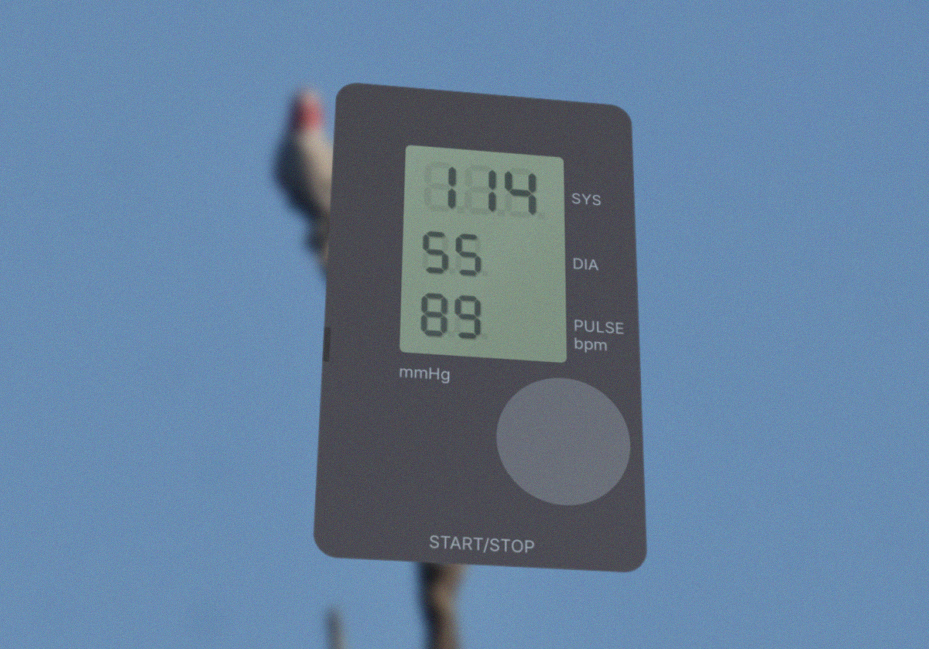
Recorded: 55 mmHg
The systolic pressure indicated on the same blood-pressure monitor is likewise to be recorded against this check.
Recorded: 114 mmHg
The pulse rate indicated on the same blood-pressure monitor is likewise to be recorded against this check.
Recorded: 89 bpm
